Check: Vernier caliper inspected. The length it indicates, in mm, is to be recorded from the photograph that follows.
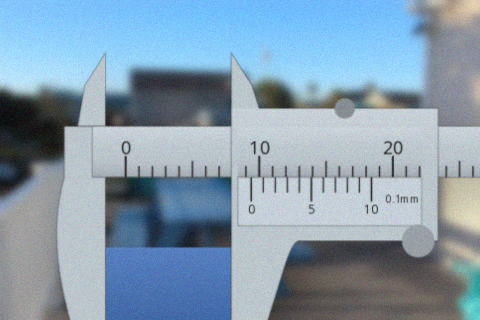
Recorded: 9.4 mm
